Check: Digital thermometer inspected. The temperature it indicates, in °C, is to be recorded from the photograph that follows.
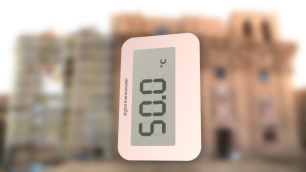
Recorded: 50.0 °C
